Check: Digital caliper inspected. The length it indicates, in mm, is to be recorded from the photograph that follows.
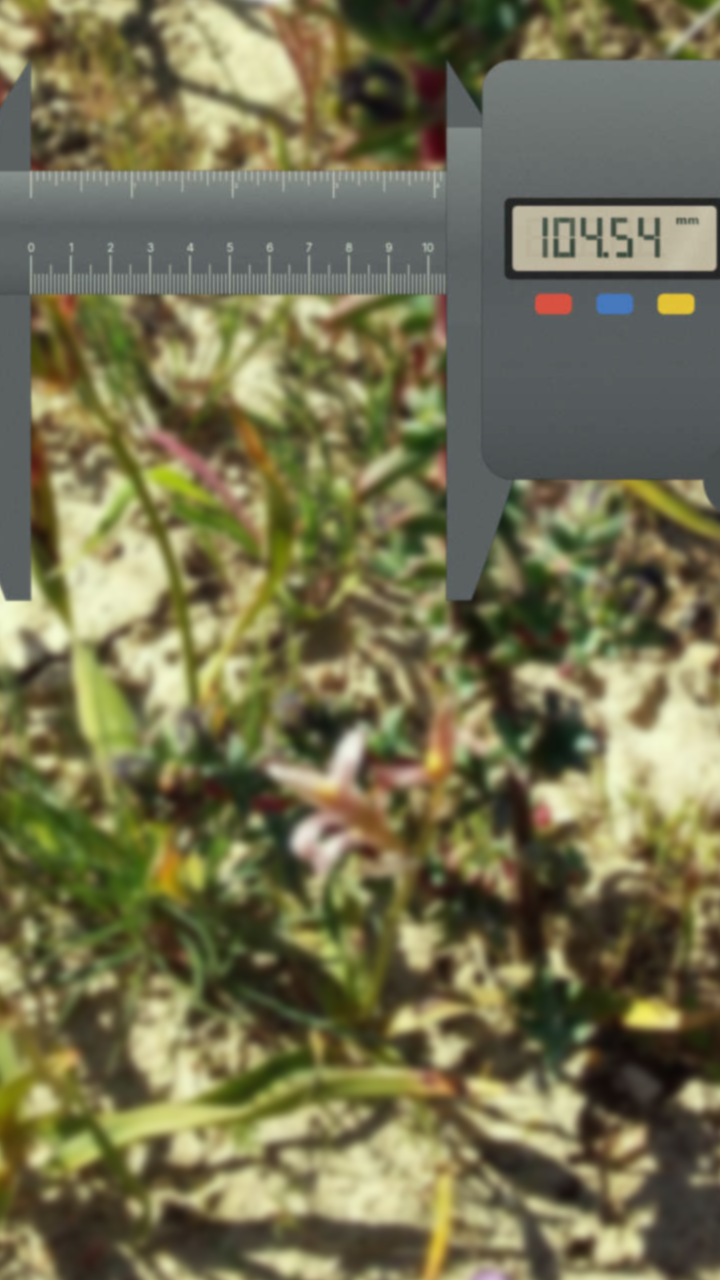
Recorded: 104.54 mm
